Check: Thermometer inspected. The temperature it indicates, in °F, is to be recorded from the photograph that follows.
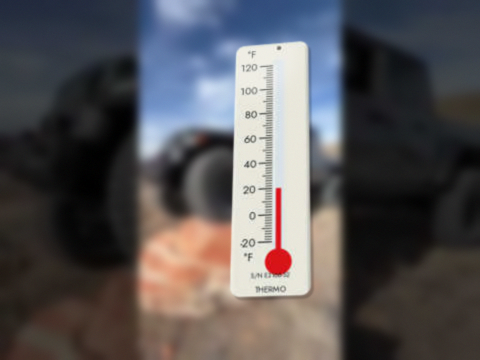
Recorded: 20 °F
